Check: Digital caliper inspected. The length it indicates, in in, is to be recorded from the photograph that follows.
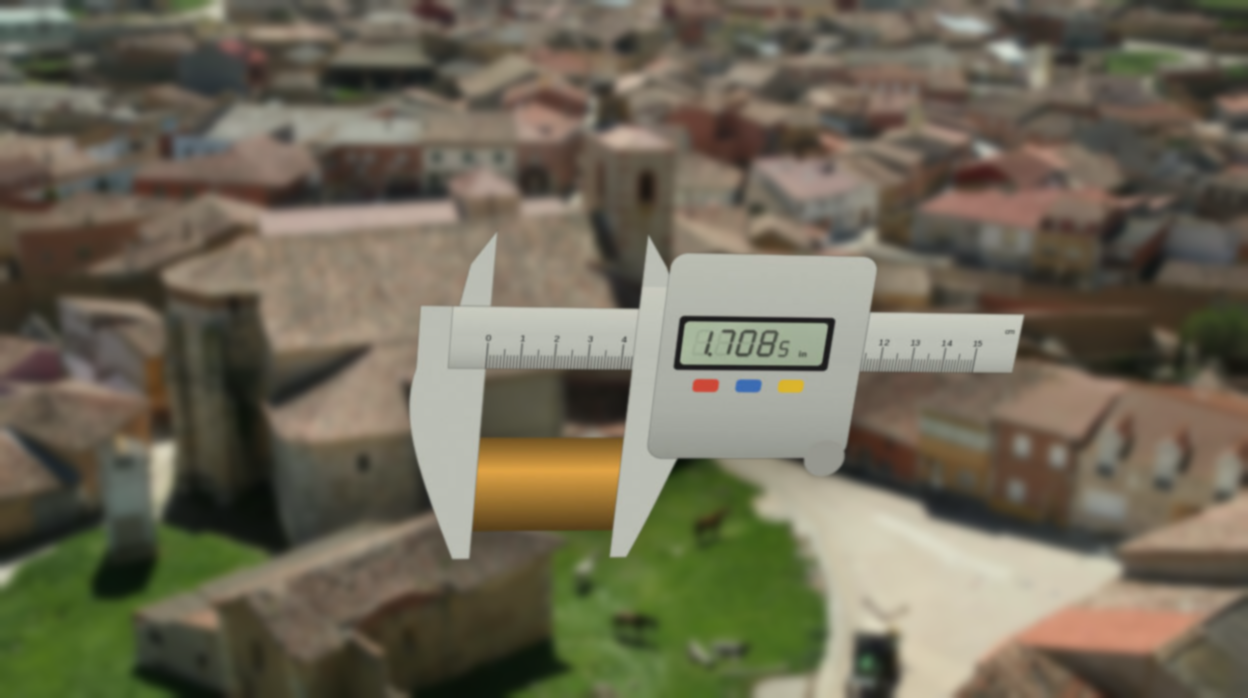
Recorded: 1.7085 in
